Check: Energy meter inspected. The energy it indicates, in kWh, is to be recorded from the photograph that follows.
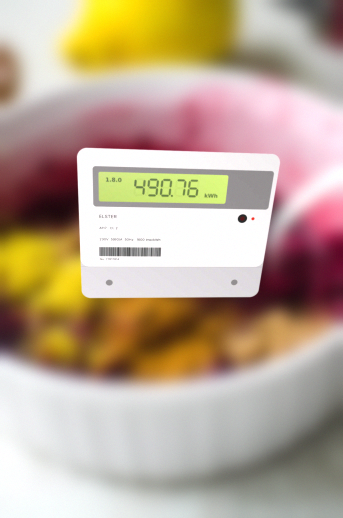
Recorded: 490.76 kWh
